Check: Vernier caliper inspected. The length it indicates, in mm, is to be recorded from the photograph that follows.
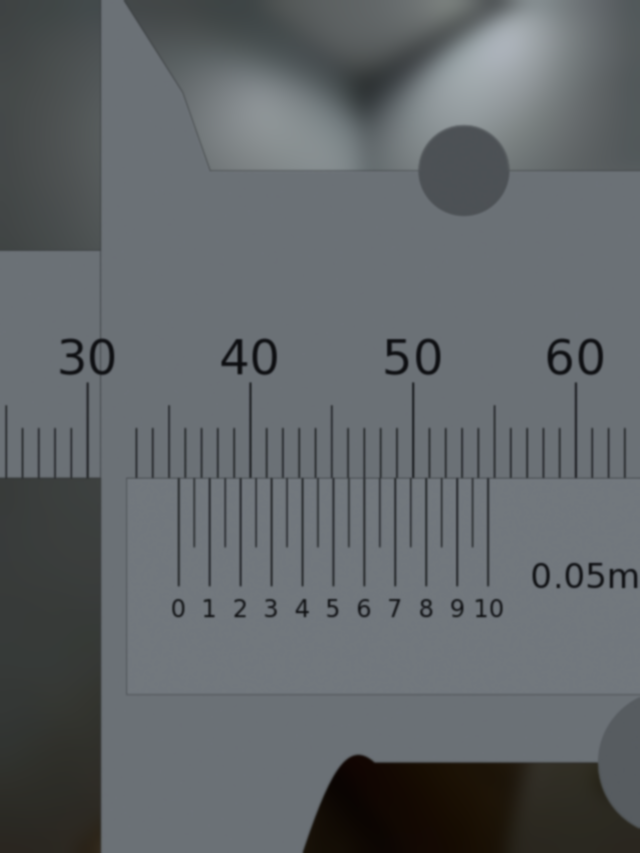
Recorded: 35.6 mm
